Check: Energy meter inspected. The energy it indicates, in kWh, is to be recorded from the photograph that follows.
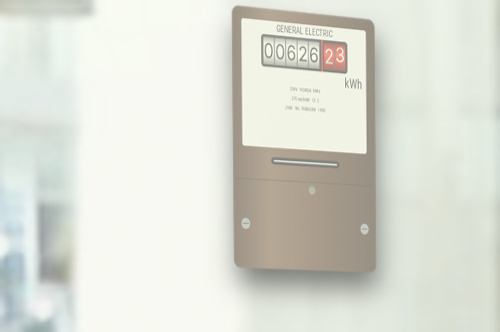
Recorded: 626.23 kWh
